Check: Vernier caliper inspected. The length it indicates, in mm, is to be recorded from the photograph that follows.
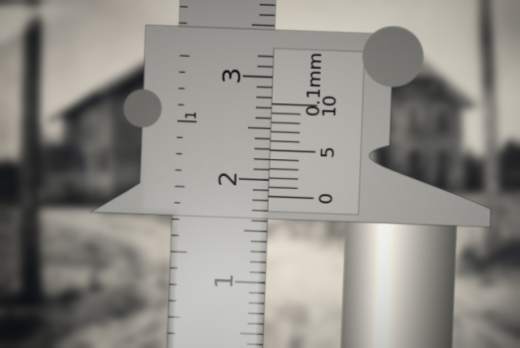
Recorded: 18.4 mm
